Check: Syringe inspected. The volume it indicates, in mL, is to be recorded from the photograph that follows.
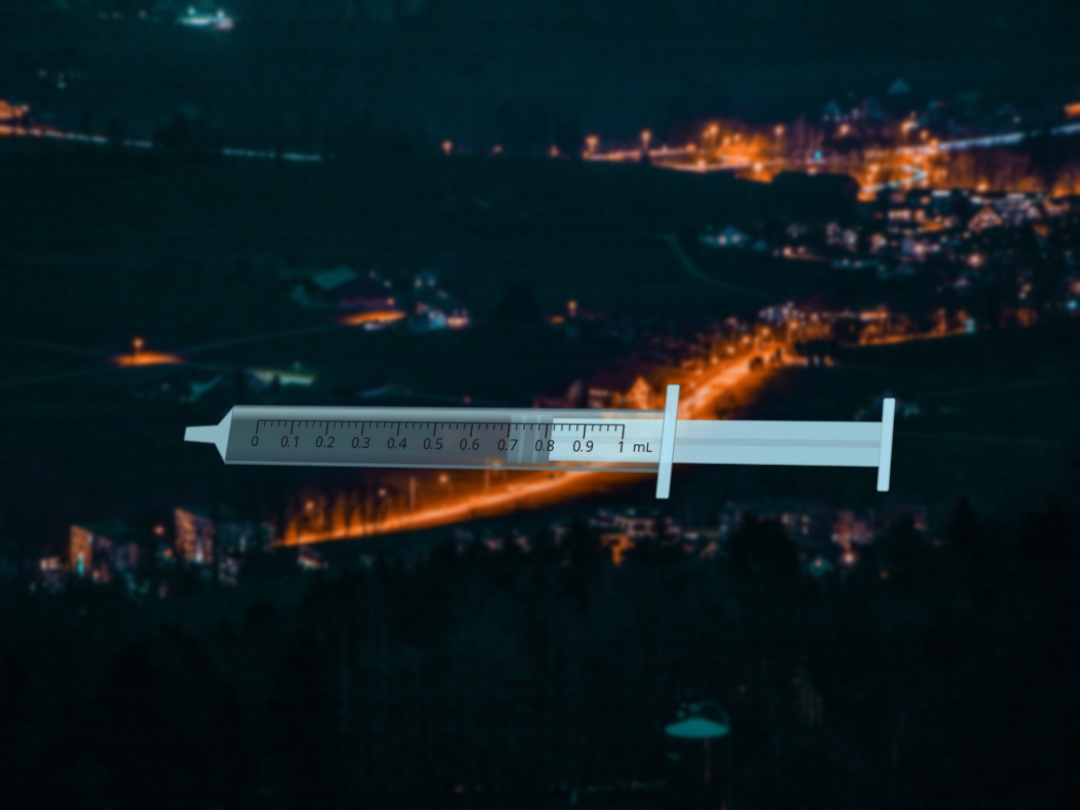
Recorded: 0.7 mL
